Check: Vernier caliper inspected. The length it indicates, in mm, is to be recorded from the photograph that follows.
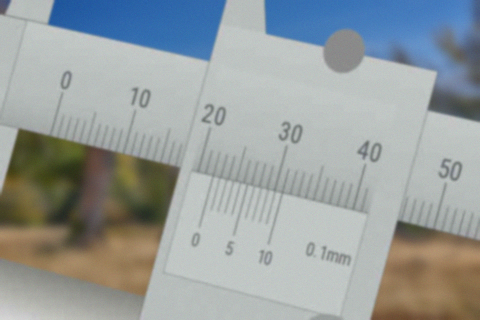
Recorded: 22.0 mm
